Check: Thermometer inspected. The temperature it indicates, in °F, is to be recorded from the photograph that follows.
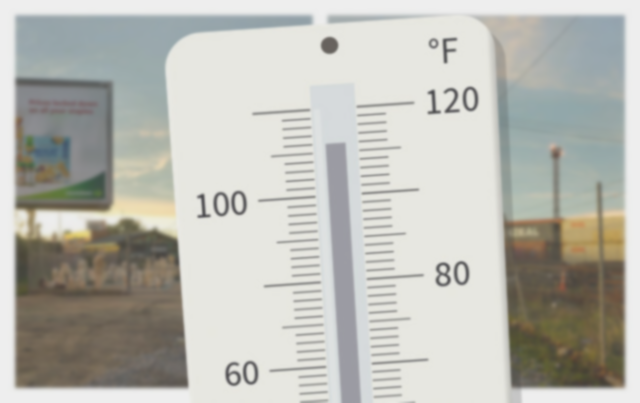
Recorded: 112 °F
